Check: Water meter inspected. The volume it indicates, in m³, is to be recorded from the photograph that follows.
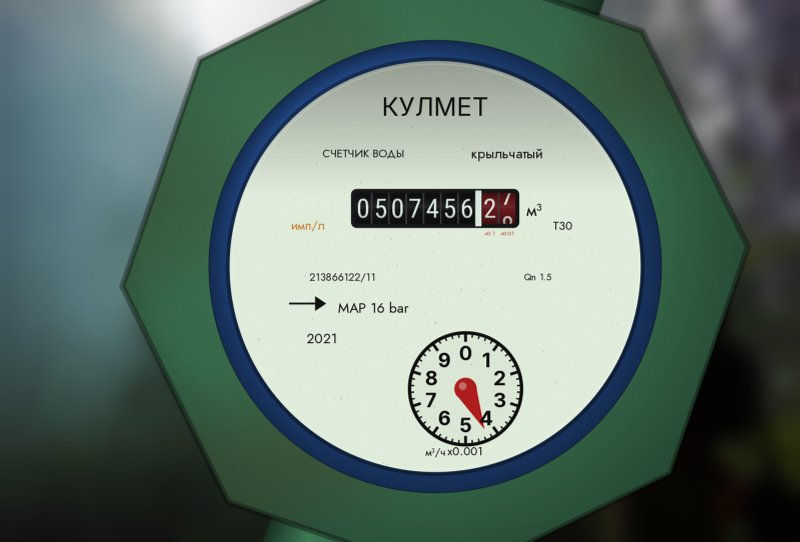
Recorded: 507456.274 m³
